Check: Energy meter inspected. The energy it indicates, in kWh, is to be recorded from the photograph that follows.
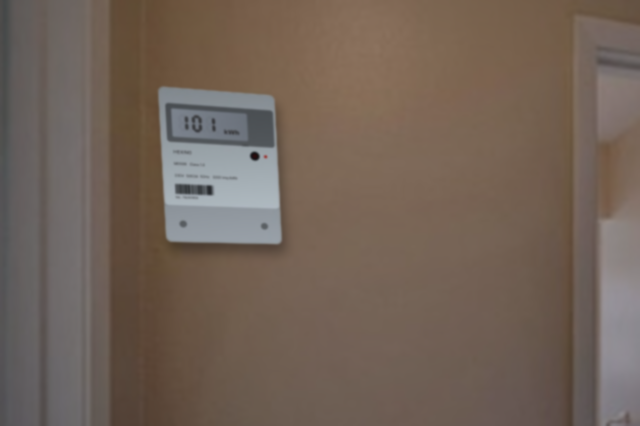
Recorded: 101 kWh
